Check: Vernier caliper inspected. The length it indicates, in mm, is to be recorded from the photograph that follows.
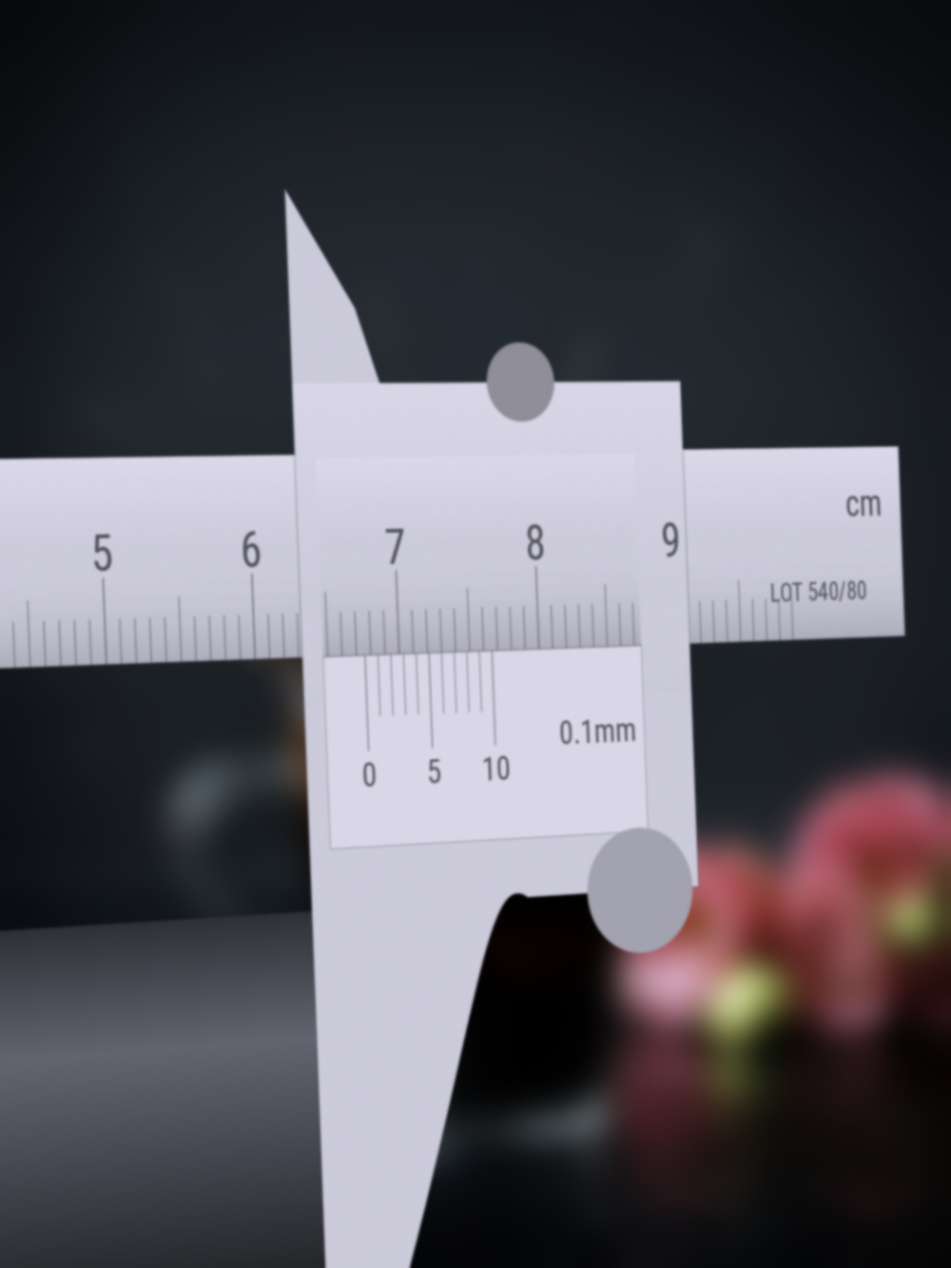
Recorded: 67.6 mm
